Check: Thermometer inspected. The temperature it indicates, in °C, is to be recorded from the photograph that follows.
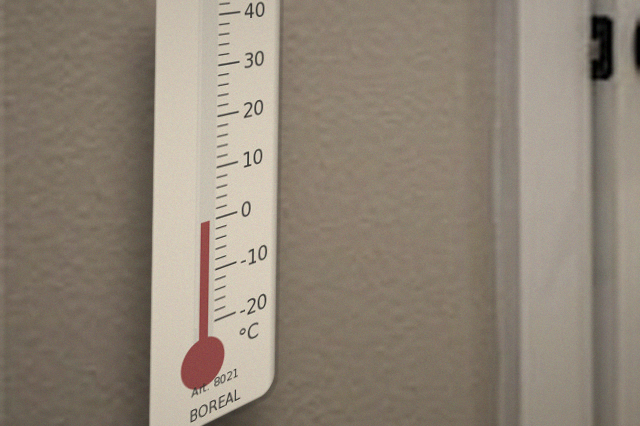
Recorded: 0 °C
